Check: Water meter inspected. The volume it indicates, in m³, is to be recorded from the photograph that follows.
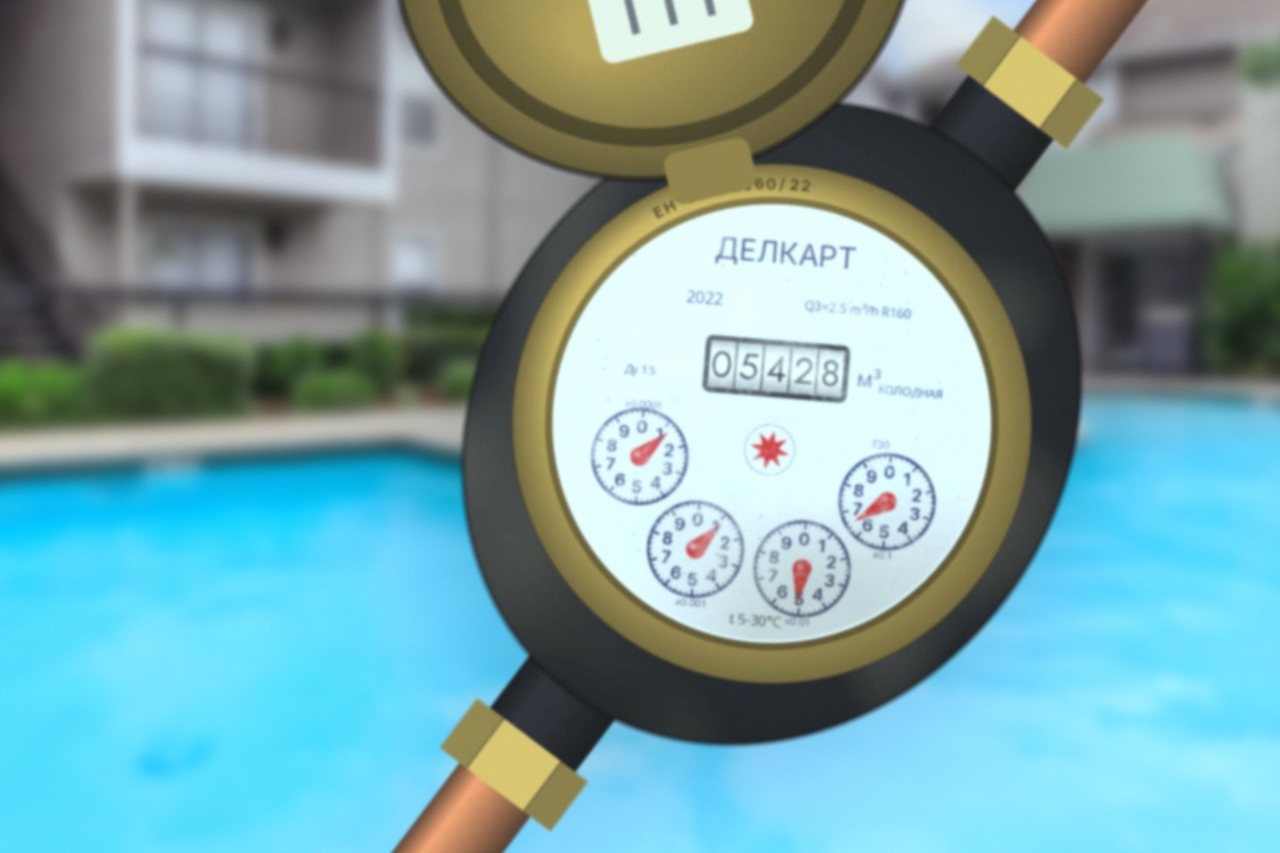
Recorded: 5428.6511 m³
